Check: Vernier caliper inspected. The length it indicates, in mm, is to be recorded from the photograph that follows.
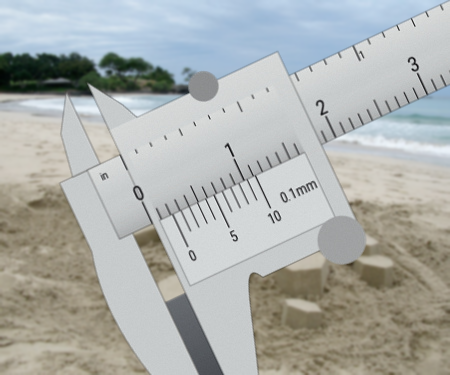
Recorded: 2.2 mm
